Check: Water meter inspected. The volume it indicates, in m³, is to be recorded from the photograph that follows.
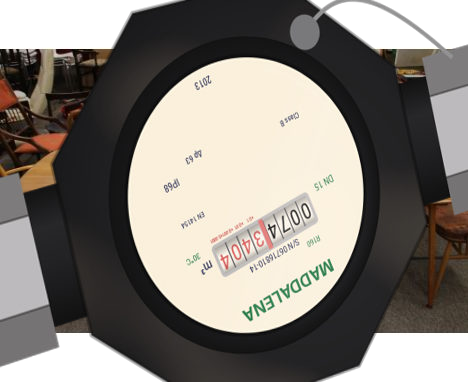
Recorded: 74.3404 m³
